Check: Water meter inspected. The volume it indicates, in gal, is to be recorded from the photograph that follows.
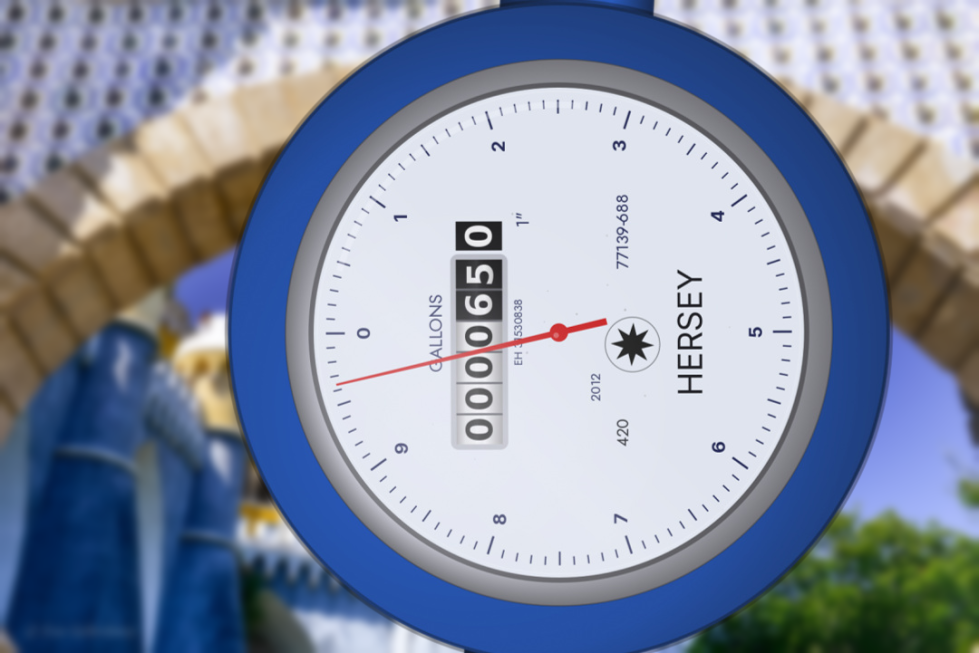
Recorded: 649.6 gal
